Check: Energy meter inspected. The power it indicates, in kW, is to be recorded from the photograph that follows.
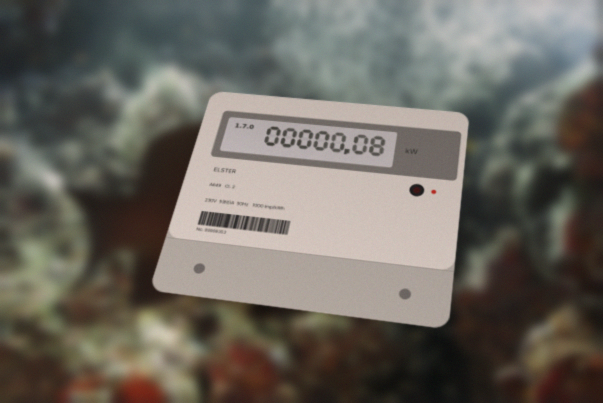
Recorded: 0.08 kW
